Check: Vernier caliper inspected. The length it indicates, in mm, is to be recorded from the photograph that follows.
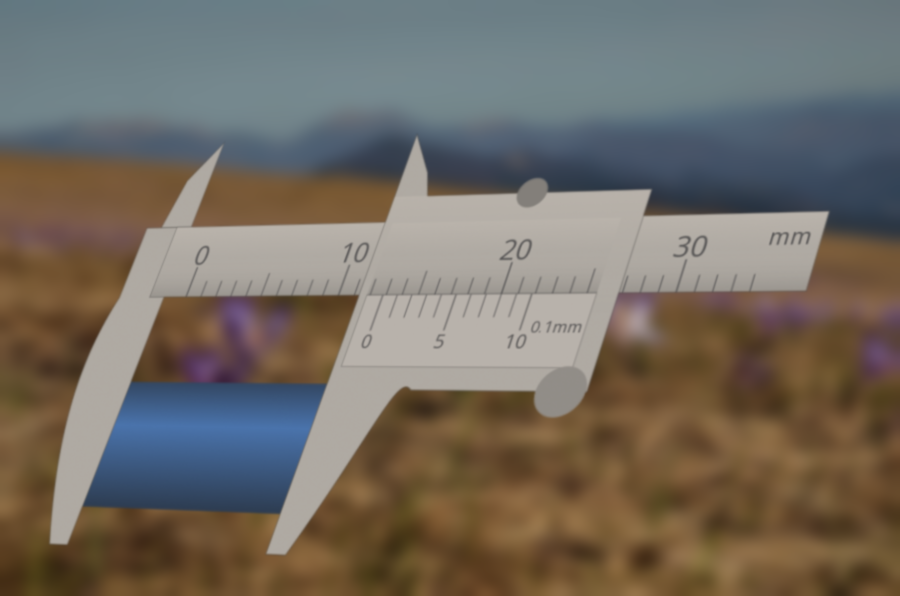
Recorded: 12.8 mm
